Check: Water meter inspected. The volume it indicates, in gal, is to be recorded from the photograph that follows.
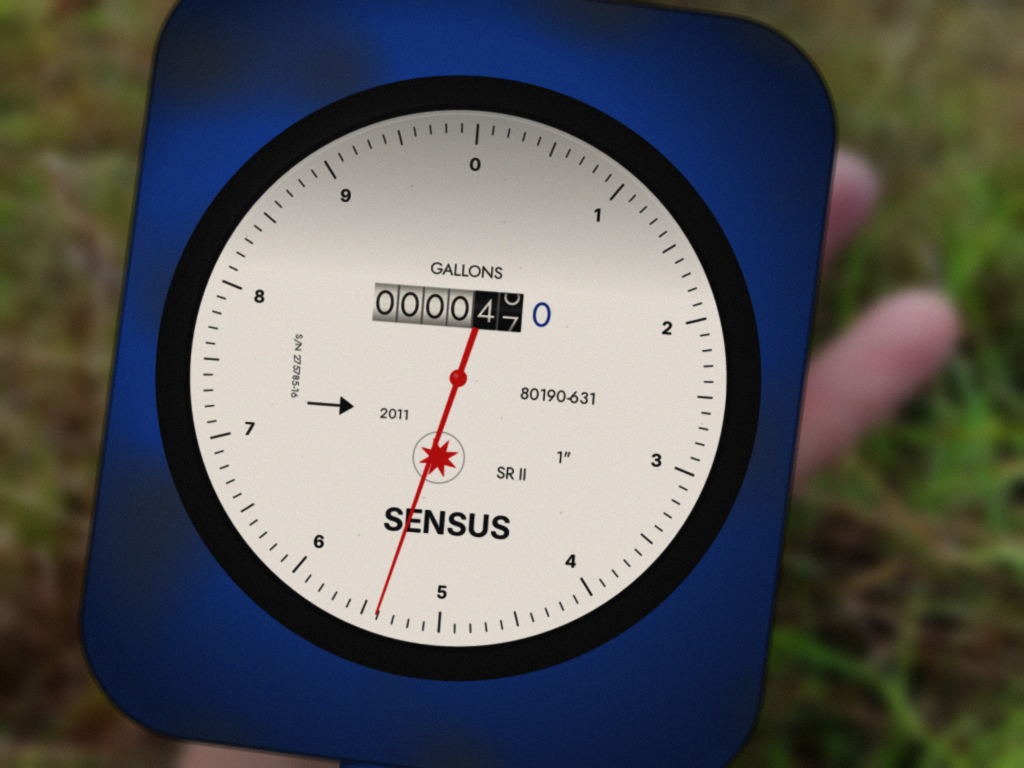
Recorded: 465.4 gal
